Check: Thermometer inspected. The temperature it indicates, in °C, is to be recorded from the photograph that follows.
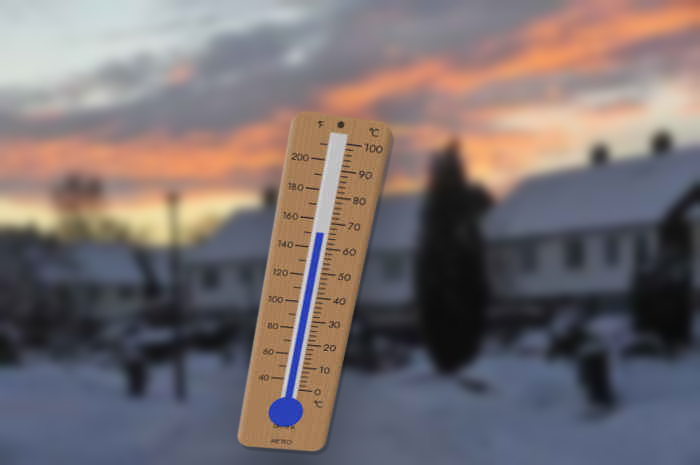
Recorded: 66 °C
